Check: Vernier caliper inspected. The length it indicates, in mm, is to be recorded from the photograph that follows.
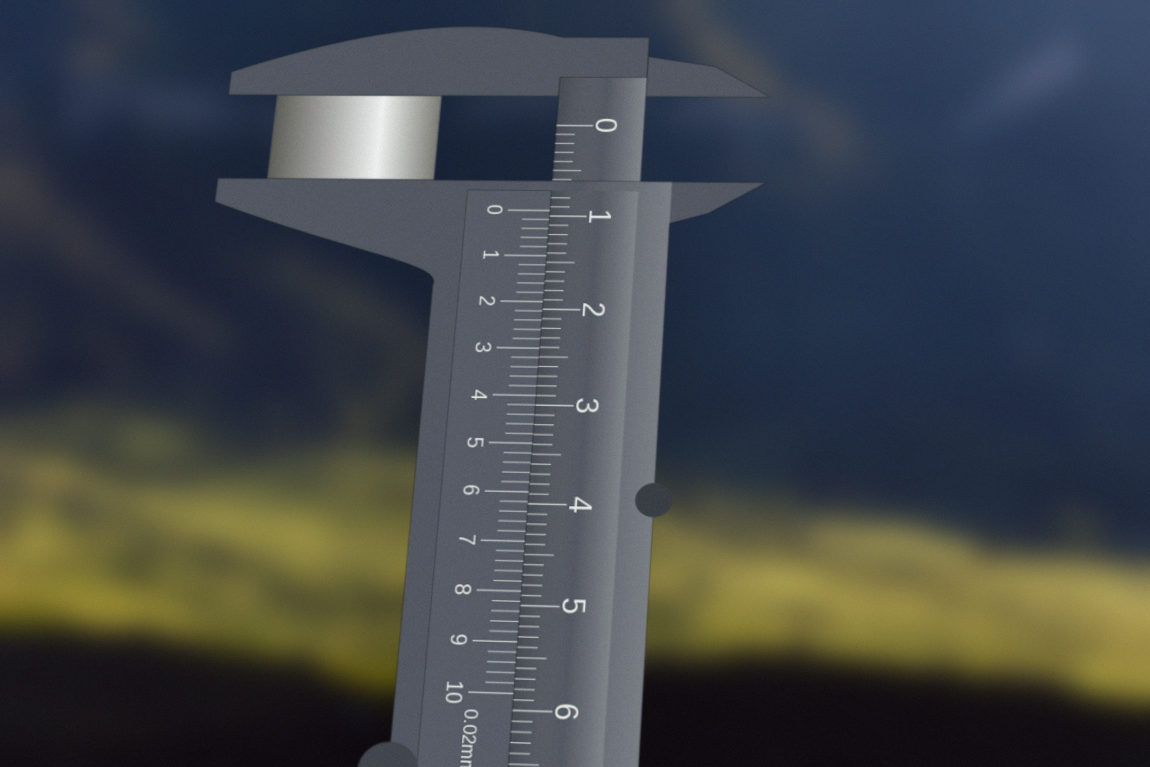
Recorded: 9.4 mm
